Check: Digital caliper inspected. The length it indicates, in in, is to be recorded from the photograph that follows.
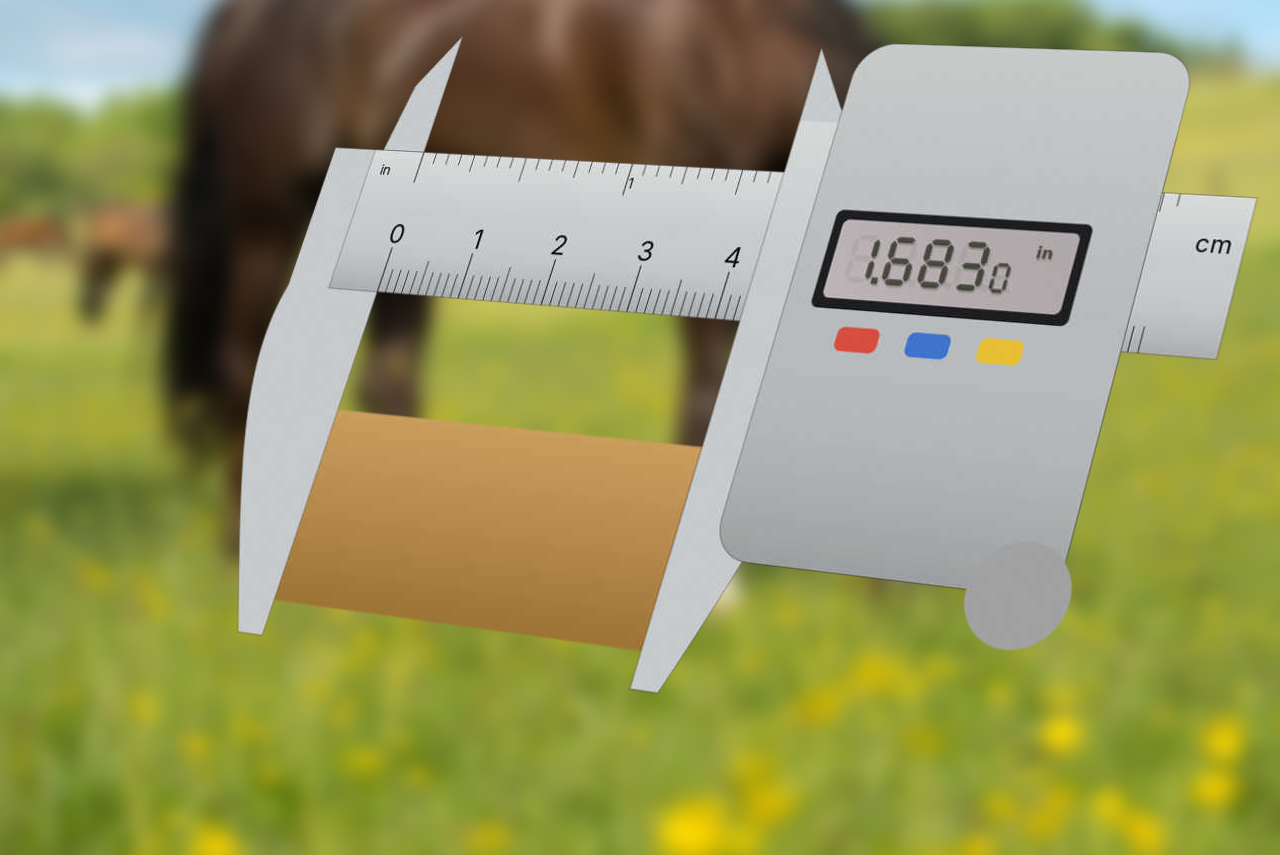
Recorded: 1.6830 in
